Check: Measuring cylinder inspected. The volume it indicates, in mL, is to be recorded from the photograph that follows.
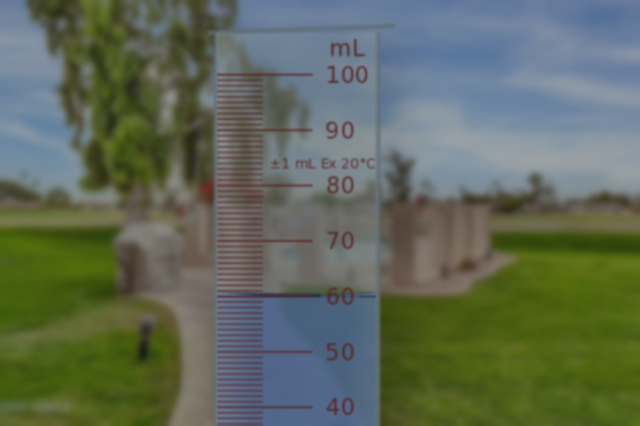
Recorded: 60 mL
